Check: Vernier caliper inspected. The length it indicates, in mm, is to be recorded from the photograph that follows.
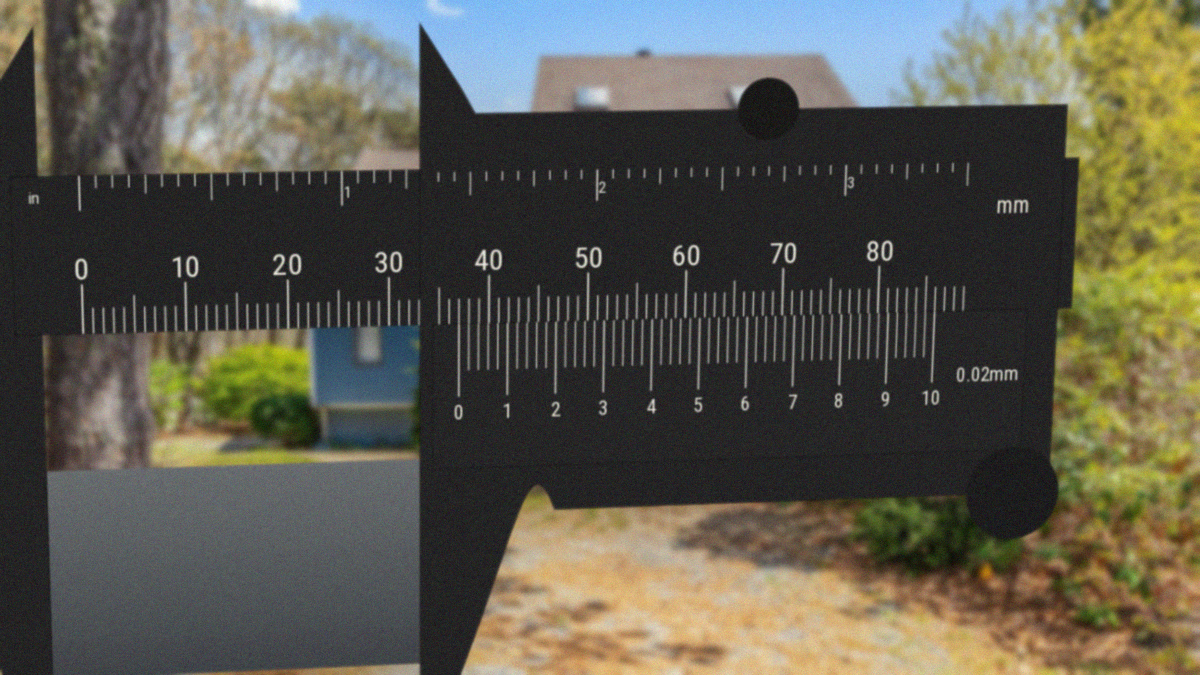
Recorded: 37.0 mm
